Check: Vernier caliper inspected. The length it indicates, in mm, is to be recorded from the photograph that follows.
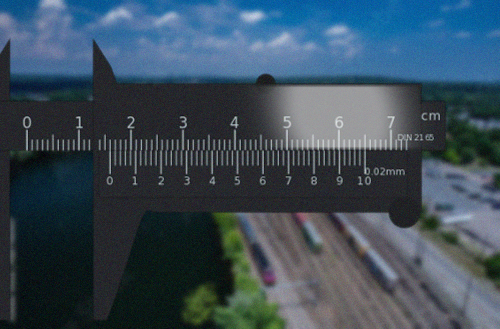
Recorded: 16.0 mm
